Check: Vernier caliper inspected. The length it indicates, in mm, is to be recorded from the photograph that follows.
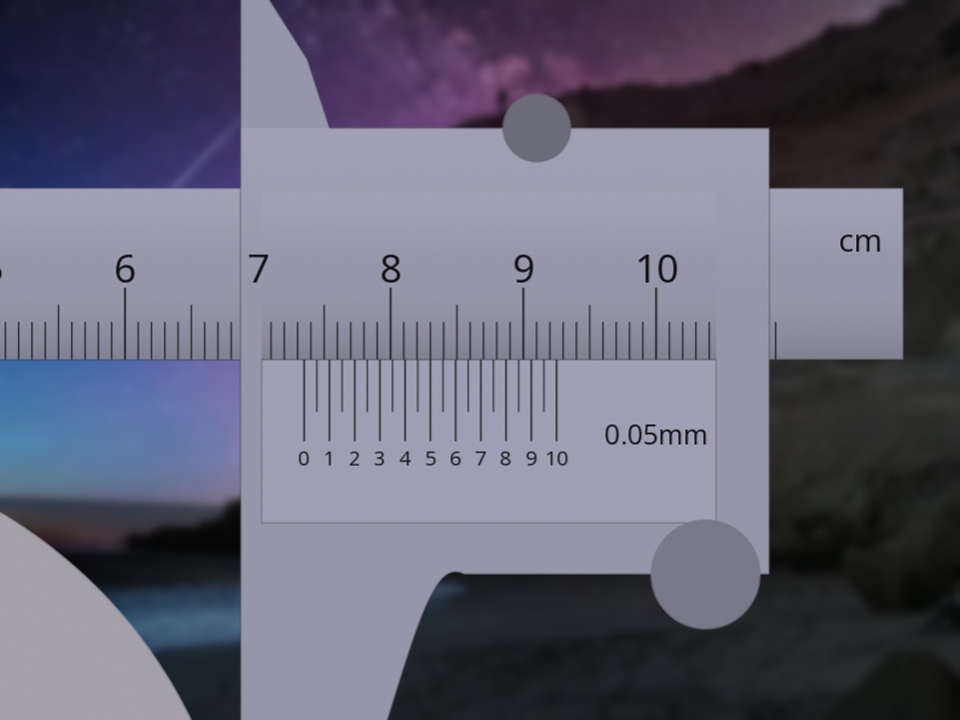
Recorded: 73.5 mm
